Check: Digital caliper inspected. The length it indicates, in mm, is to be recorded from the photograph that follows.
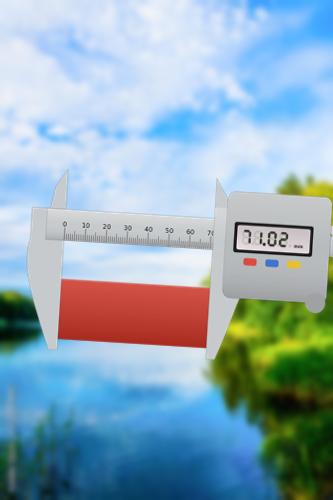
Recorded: 71.02 mm
